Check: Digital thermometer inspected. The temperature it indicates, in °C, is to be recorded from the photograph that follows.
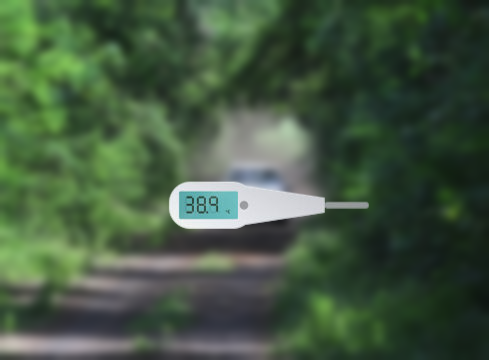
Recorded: 38.9 °C
